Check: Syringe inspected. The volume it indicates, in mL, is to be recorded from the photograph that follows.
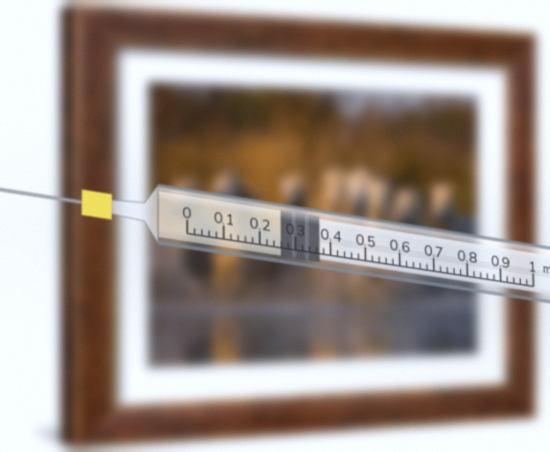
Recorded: 0.26 mL
